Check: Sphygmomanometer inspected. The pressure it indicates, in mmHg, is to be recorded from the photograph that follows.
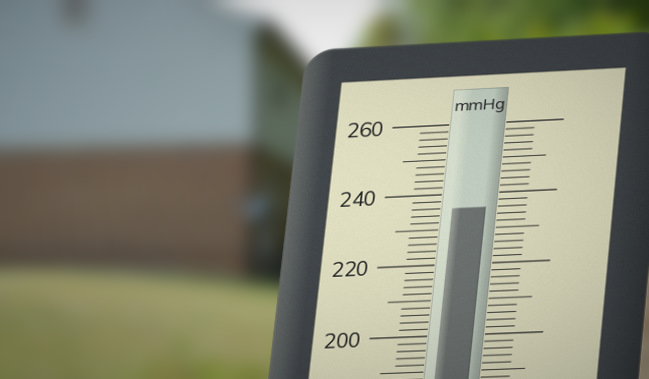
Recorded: 236 mmHg
